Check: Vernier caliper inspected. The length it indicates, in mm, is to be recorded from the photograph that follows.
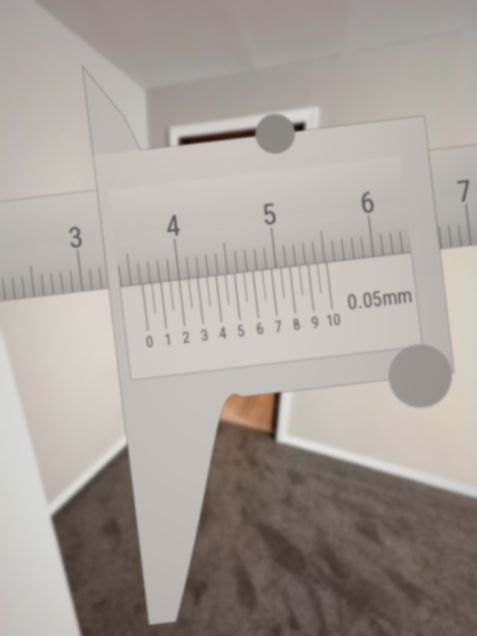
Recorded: 36.2 mm
